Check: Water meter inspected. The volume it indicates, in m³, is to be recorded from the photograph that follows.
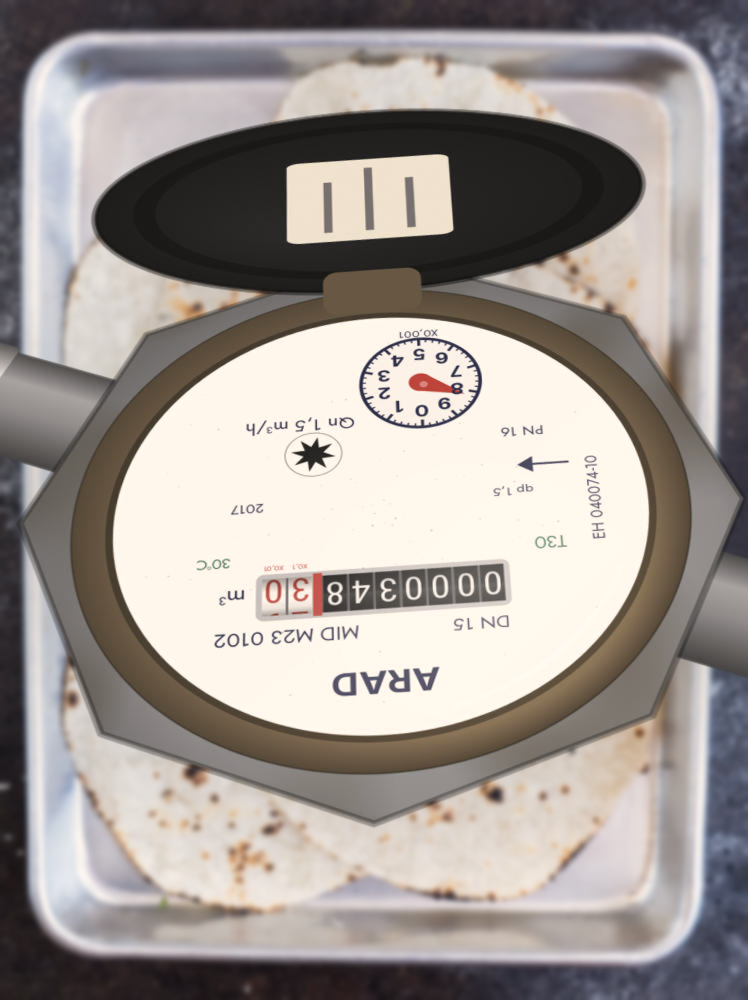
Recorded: 348.298 m³
